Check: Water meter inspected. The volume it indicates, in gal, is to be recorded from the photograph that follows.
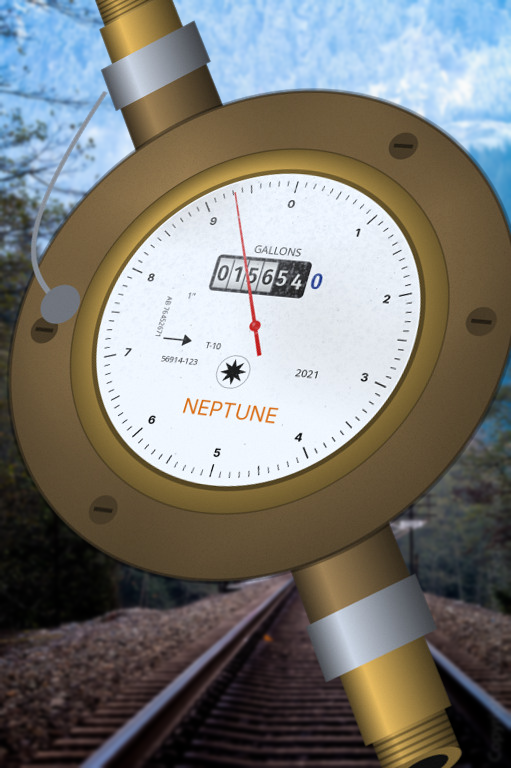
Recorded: 156539.3 gal
